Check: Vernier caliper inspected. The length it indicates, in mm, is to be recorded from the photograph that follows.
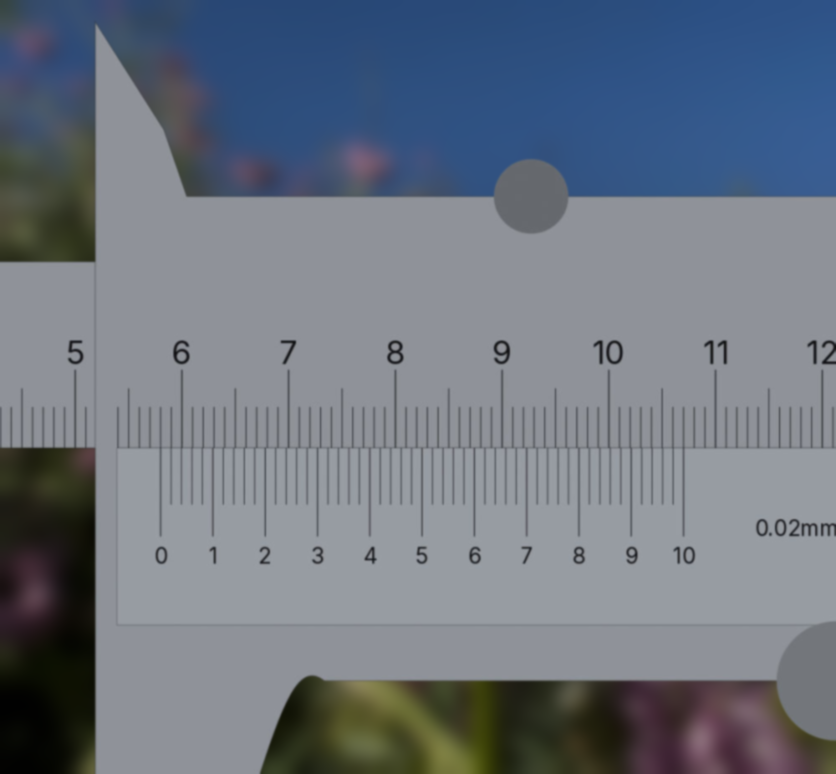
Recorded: 58.0 mm
